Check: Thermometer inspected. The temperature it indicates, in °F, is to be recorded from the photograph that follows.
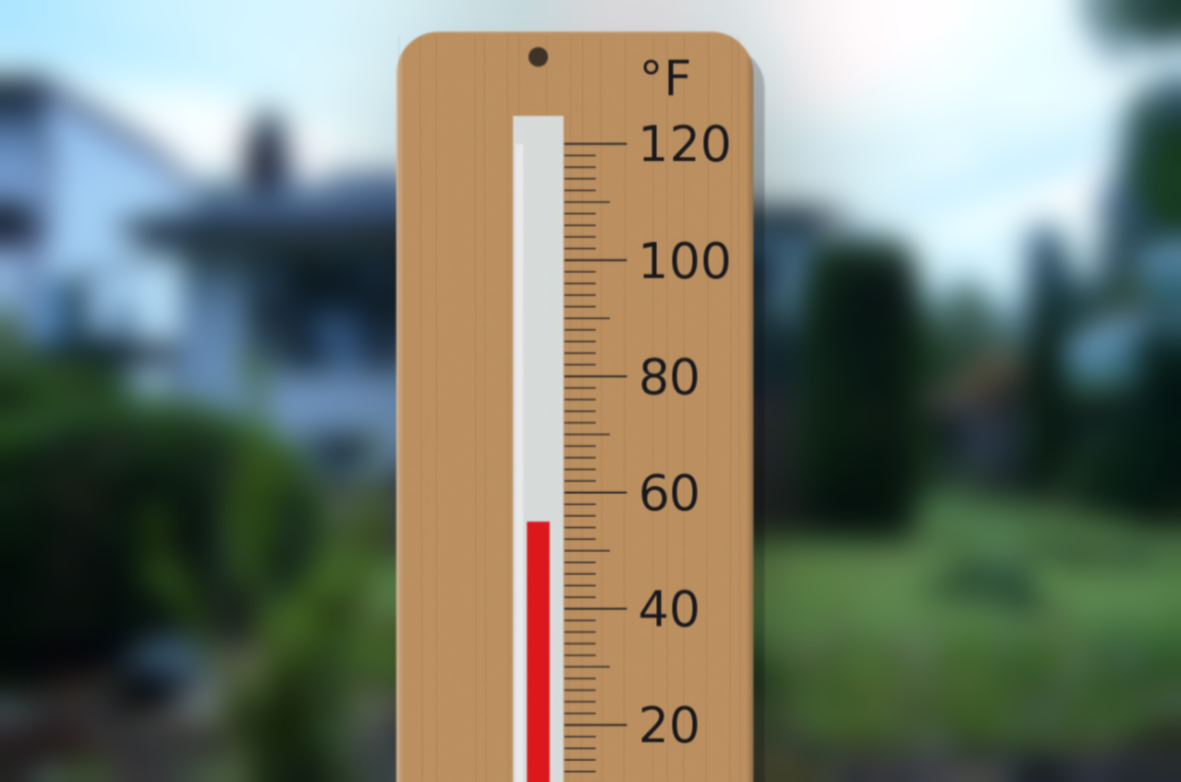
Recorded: 55 °F
